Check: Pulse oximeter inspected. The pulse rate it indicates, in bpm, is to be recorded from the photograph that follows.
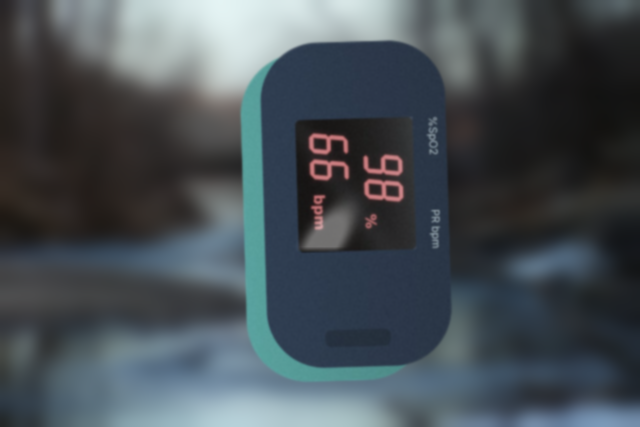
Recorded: 66 bpm
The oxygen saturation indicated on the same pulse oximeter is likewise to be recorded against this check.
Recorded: 98 %
